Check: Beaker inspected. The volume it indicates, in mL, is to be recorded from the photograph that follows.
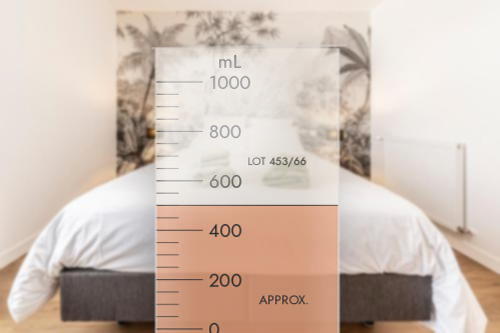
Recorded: 500 mL
